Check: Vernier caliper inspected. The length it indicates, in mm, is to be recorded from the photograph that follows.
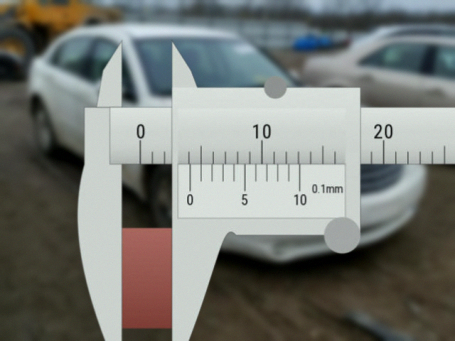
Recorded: 4.1 mm
